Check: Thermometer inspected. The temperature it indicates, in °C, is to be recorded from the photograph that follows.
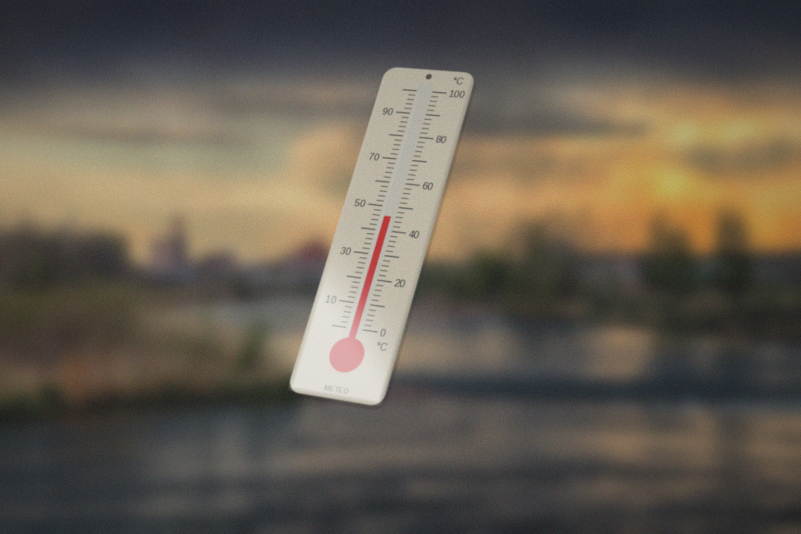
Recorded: 46 °C
